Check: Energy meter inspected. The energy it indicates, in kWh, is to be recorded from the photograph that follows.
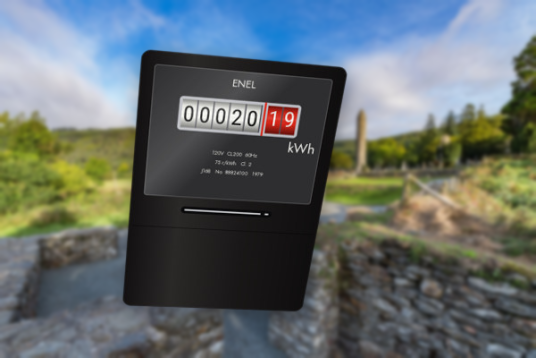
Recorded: 20.19 kWh
